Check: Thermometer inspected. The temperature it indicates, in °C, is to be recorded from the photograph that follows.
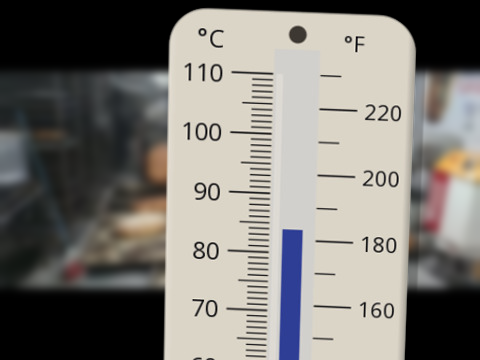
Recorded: 84 °C
